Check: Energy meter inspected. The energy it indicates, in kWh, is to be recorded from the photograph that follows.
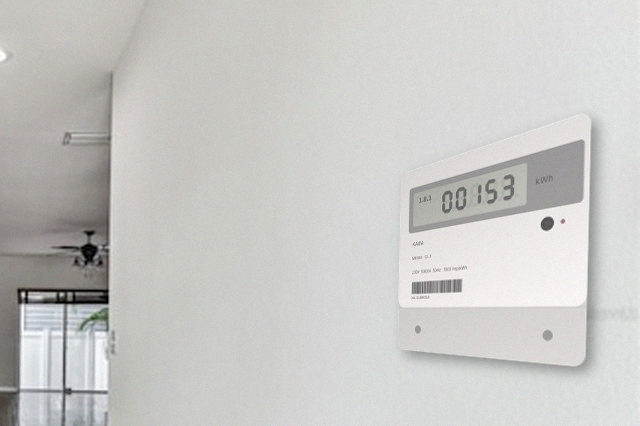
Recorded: 153 kWh
